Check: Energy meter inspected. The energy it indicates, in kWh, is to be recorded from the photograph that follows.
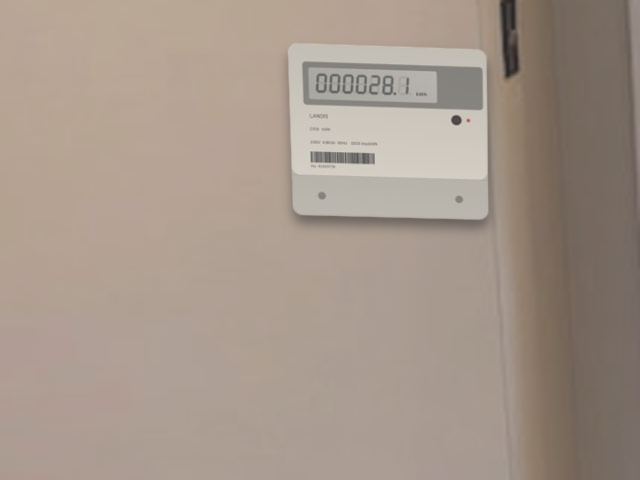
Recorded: 28.1 kWh
